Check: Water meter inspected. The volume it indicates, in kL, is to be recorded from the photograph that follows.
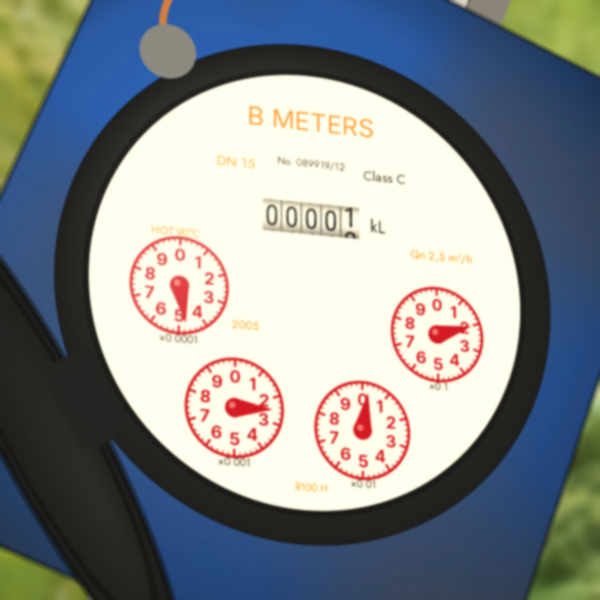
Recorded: 1.2024 kL
